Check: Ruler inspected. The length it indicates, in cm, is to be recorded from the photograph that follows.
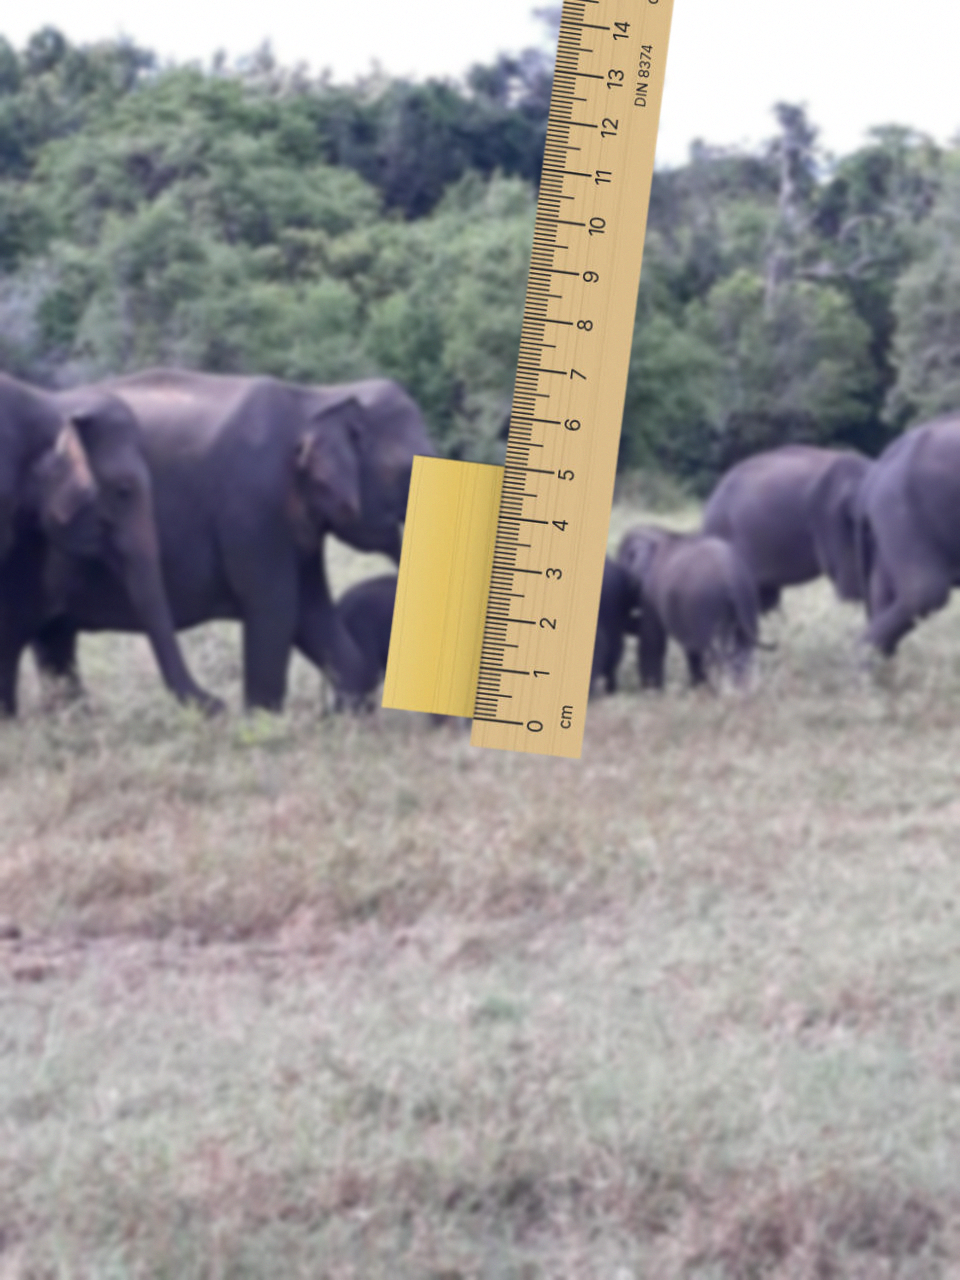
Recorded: 5 cm
